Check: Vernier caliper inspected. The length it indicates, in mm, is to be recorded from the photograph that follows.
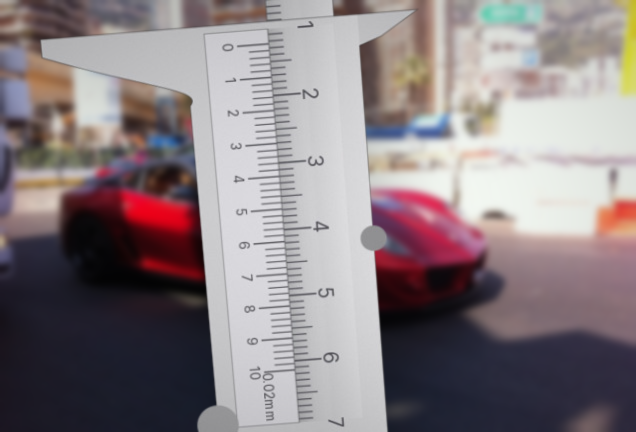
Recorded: 12.4 mm
